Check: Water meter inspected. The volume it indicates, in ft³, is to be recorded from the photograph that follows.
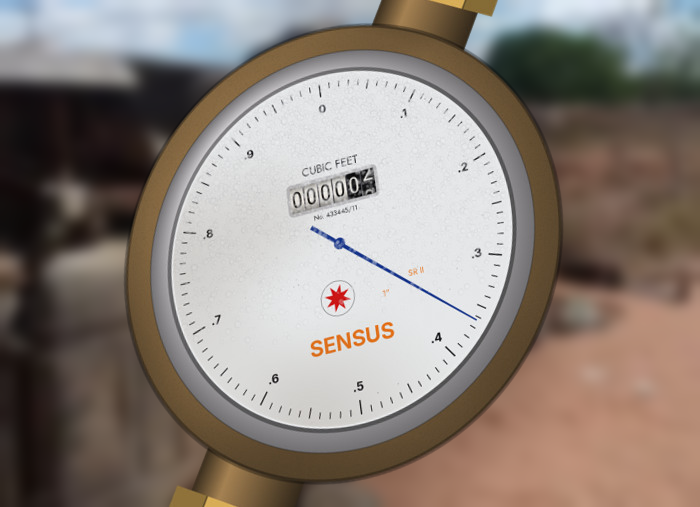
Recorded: 2.36 ft³
